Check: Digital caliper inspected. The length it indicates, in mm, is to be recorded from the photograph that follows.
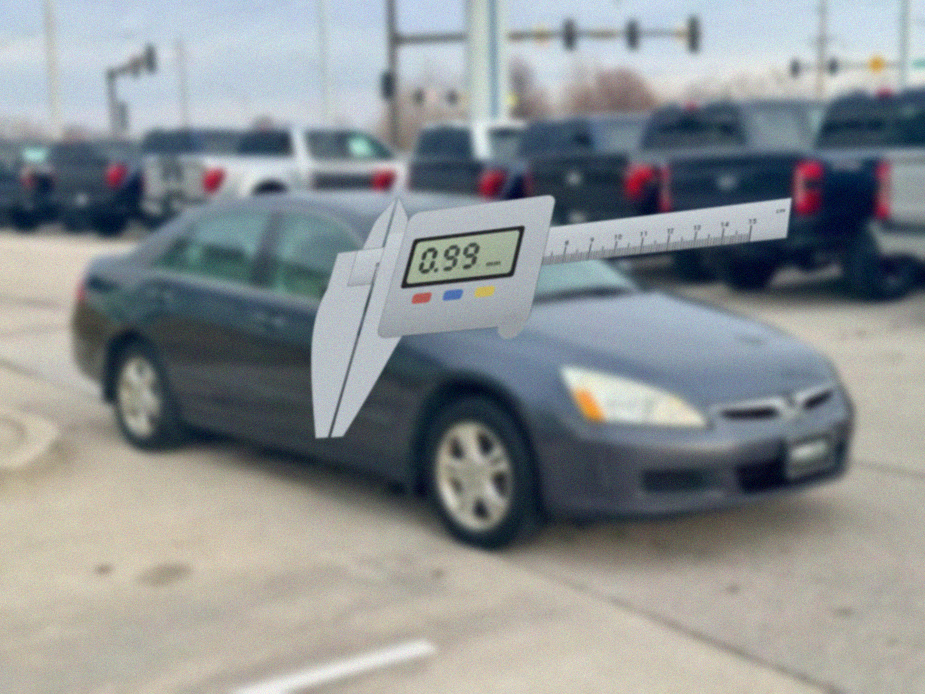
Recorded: 0.99 mm
